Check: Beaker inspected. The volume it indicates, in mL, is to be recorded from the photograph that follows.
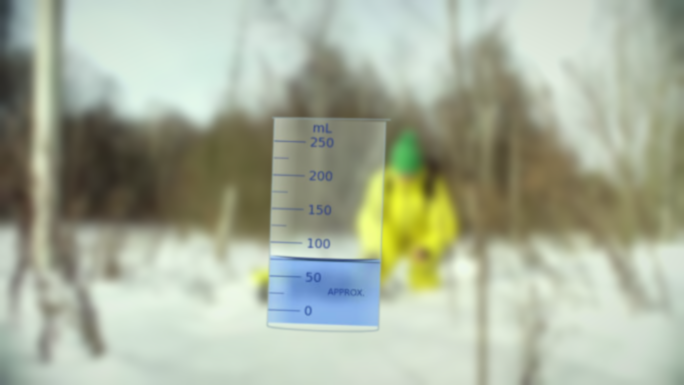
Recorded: 75 mL
